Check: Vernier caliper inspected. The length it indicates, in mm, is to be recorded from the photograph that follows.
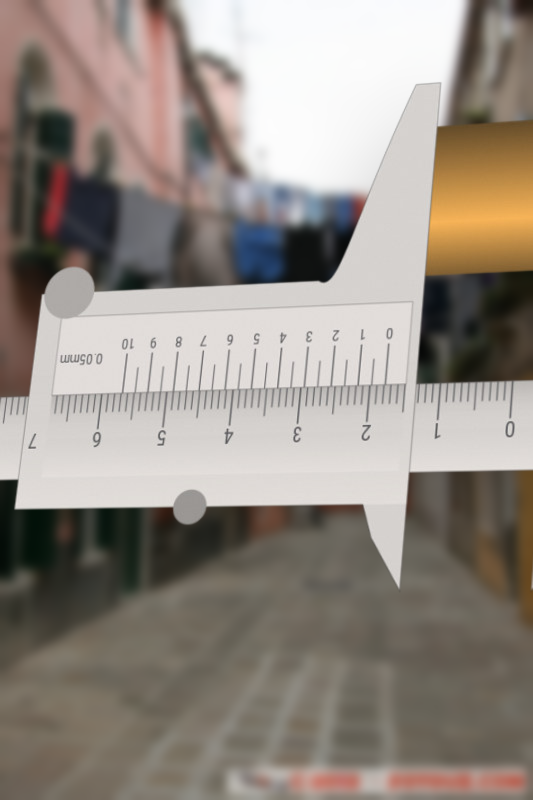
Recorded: 17.8 mm
